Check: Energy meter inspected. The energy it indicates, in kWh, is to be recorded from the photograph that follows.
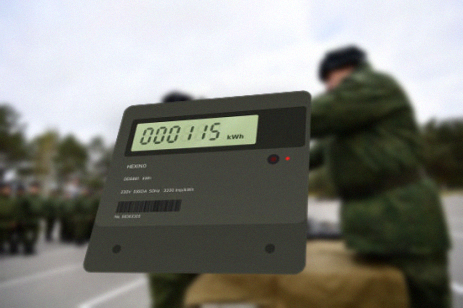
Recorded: 115 kWh
